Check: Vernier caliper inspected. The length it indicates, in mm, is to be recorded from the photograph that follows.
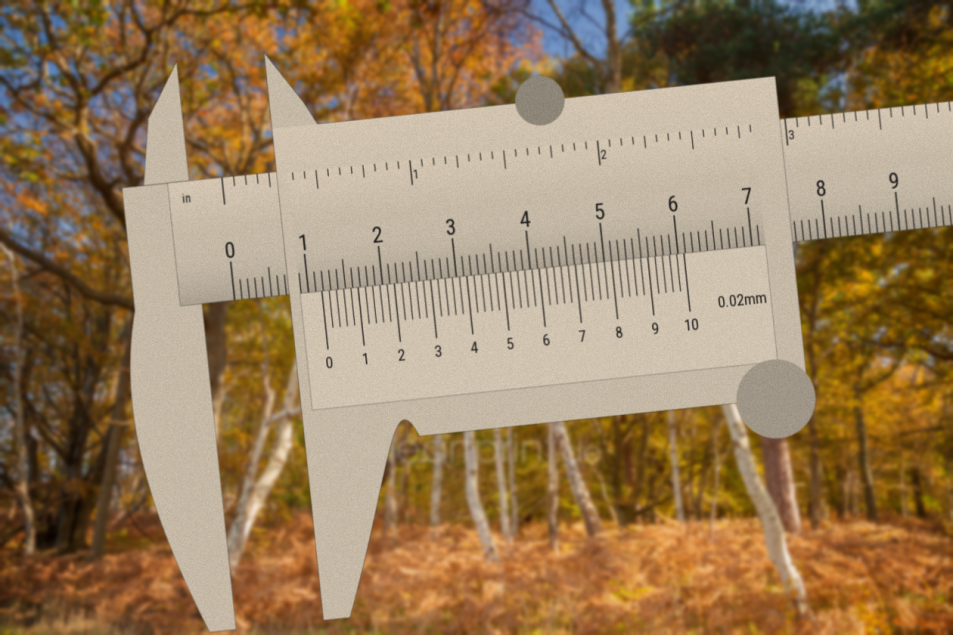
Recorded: 11.8 mm
